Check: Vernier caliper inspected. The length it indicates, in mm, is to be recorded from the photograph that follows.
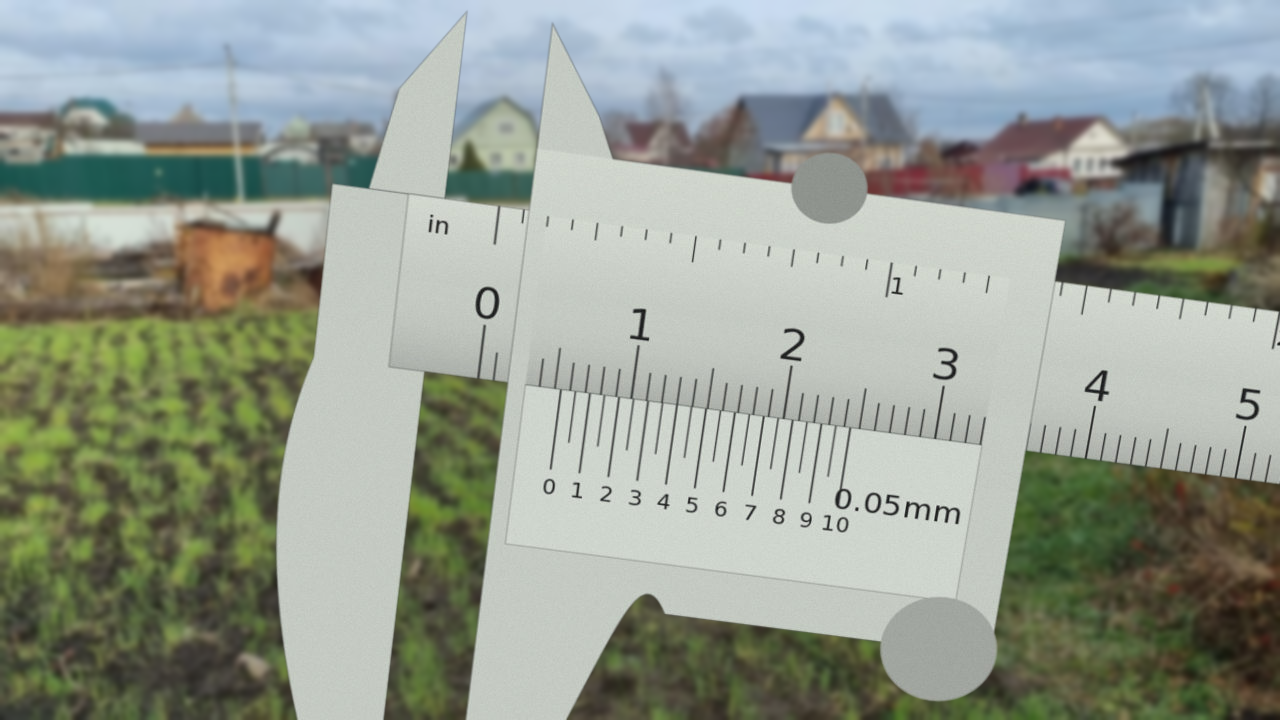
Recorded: 5.4 mm
